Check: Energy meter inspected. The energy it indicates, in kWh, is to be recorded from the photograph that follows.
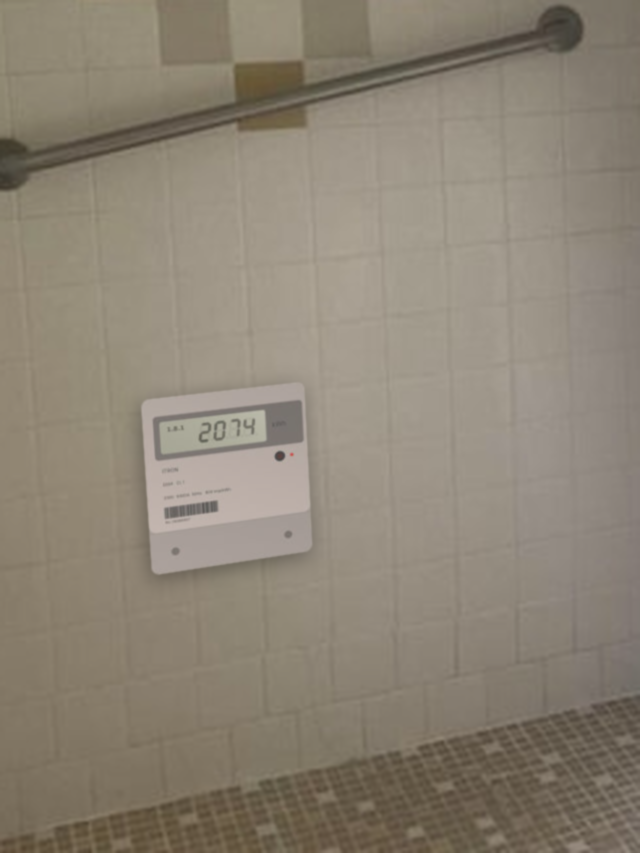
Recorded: 2074 kWh
